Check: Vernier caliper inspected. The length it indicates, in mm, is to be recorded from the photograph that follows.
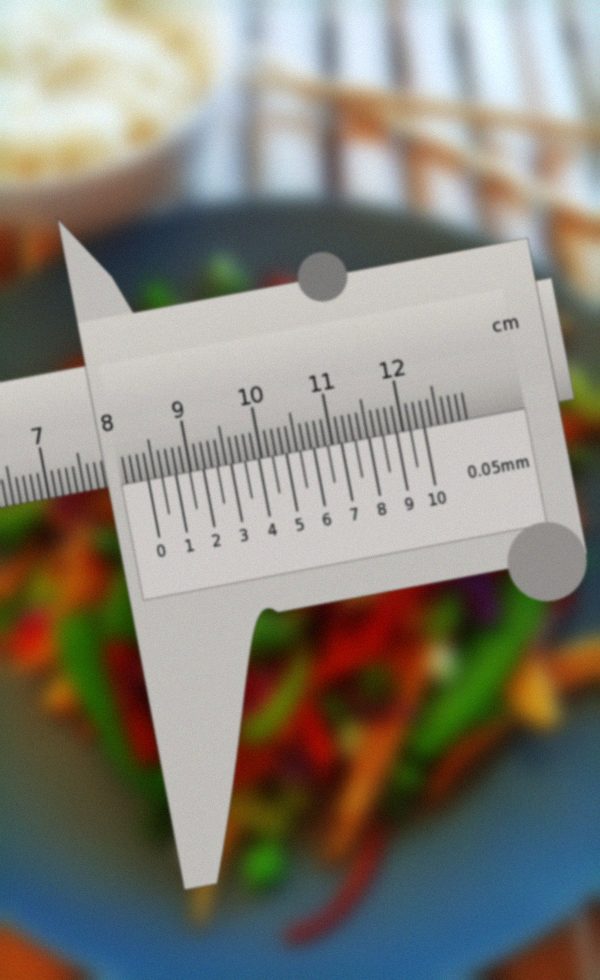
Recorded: 84.0 mm
